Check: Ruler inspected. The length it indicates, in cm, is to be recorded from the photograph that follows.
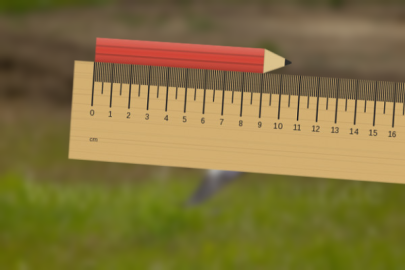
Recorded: 10.5 cm
